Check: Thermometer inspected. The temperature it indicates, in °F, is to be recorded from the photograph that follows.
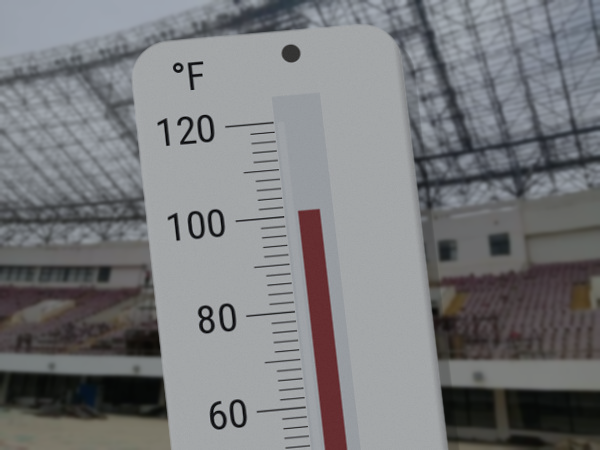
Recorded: 101 °F
